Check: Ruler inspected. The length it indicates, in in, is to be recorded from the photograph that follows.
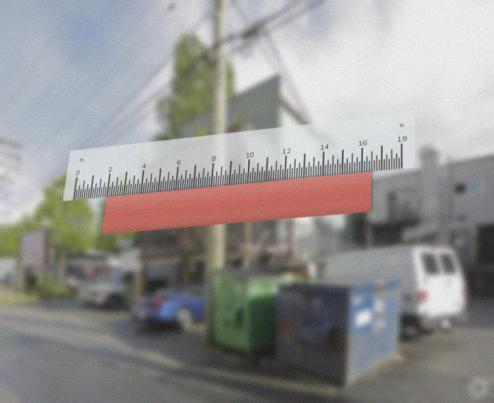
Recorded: 14.5 in
